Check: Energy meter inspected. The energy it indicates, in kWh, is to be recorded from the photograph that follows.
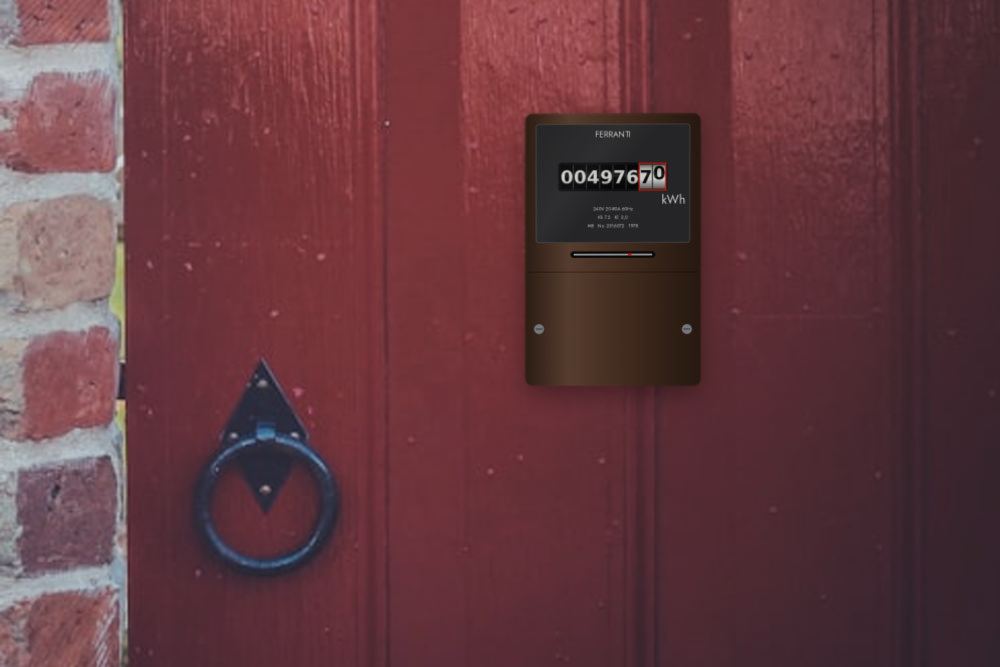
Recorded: 4976.70 kWh
